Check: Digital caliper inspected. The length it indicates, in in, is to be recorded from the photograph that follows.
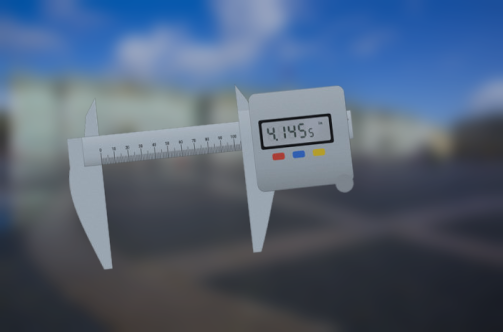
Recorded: 4.1455 in
